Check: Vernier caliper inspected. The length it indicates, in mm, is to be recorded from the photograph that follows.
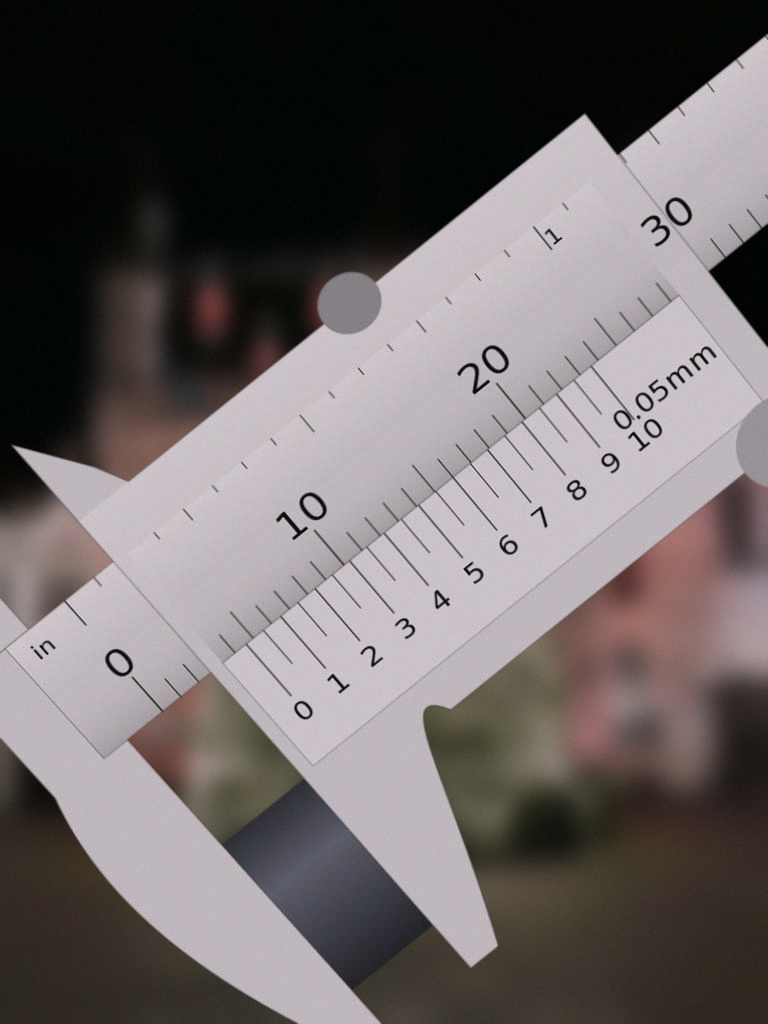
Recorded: 4.6 mm
